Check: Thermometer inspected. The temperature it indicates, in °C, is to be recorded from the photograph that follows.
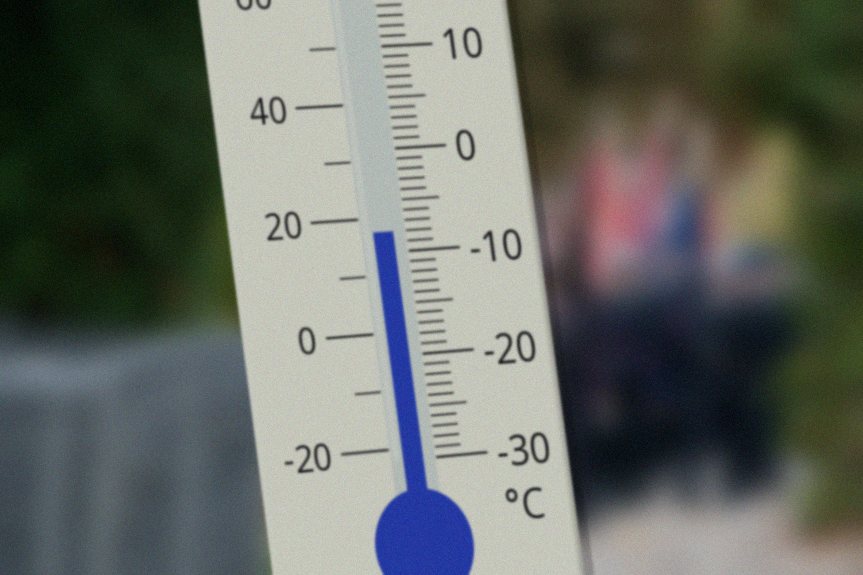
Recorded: -8 °C
